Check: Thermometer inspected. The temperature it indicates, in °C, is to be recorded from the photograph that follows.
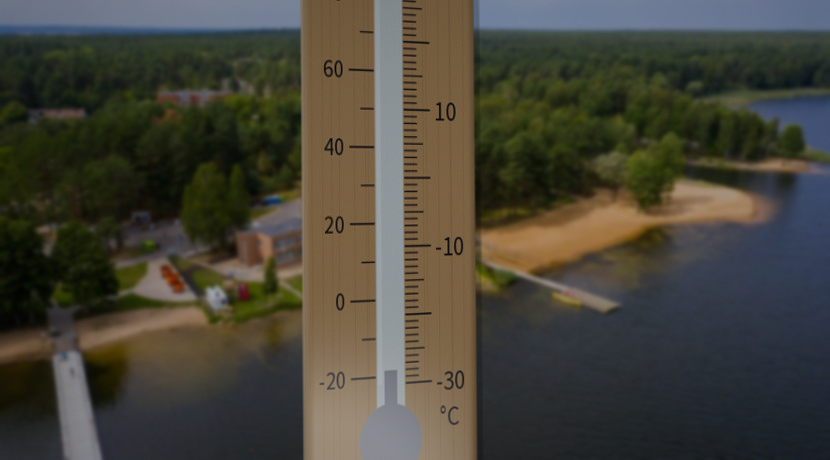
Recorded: -28 °C
